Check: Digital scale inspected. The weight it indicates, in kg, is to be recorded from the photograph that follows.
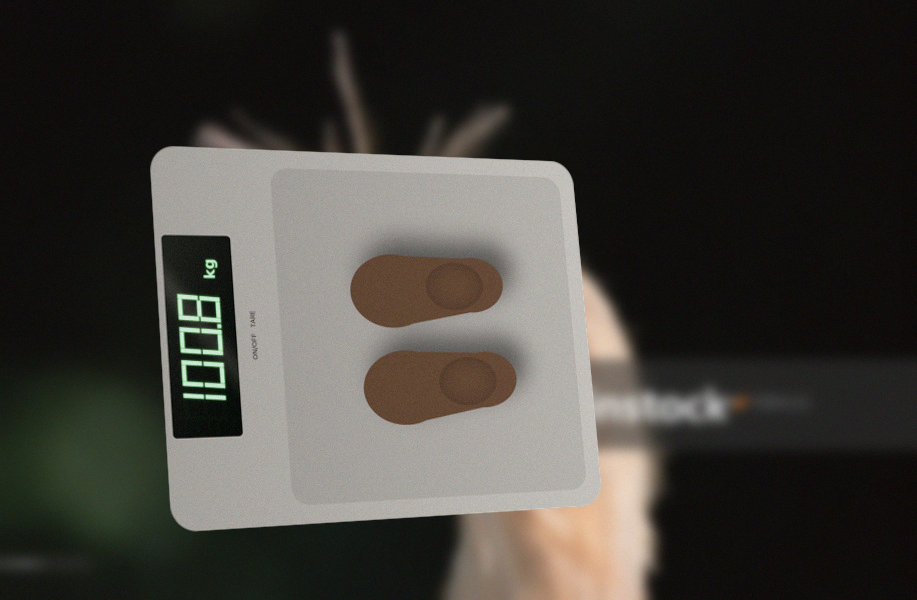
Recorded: 100.8 kg
